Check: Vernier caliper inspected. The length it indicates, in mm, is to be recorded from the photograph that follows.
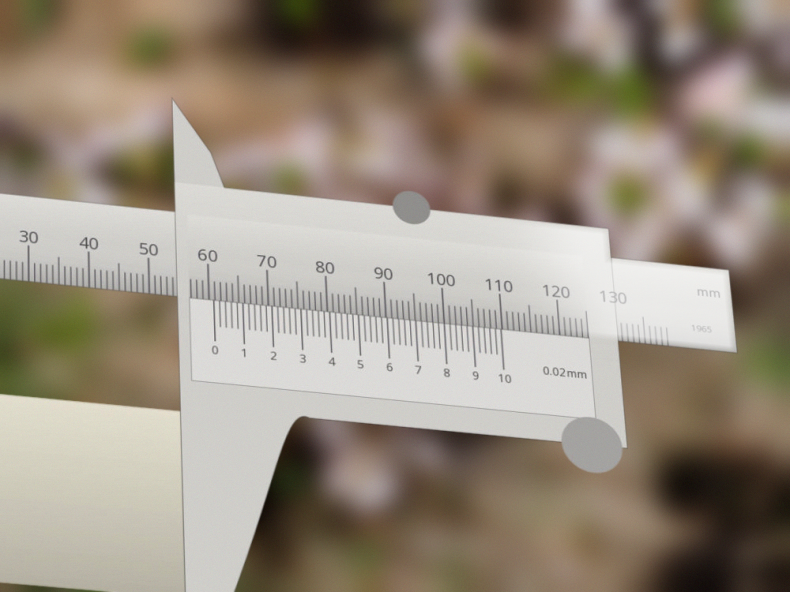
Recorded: 60.8 mm
